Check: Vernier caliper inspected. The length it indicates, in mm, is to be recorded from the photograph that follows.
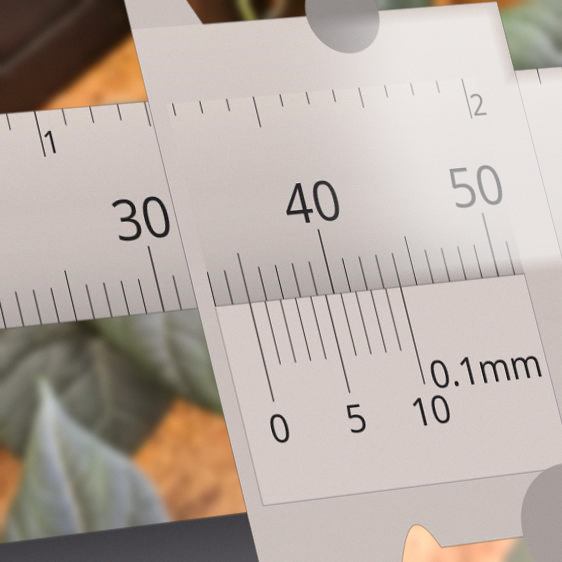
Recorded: 35.0 mm
